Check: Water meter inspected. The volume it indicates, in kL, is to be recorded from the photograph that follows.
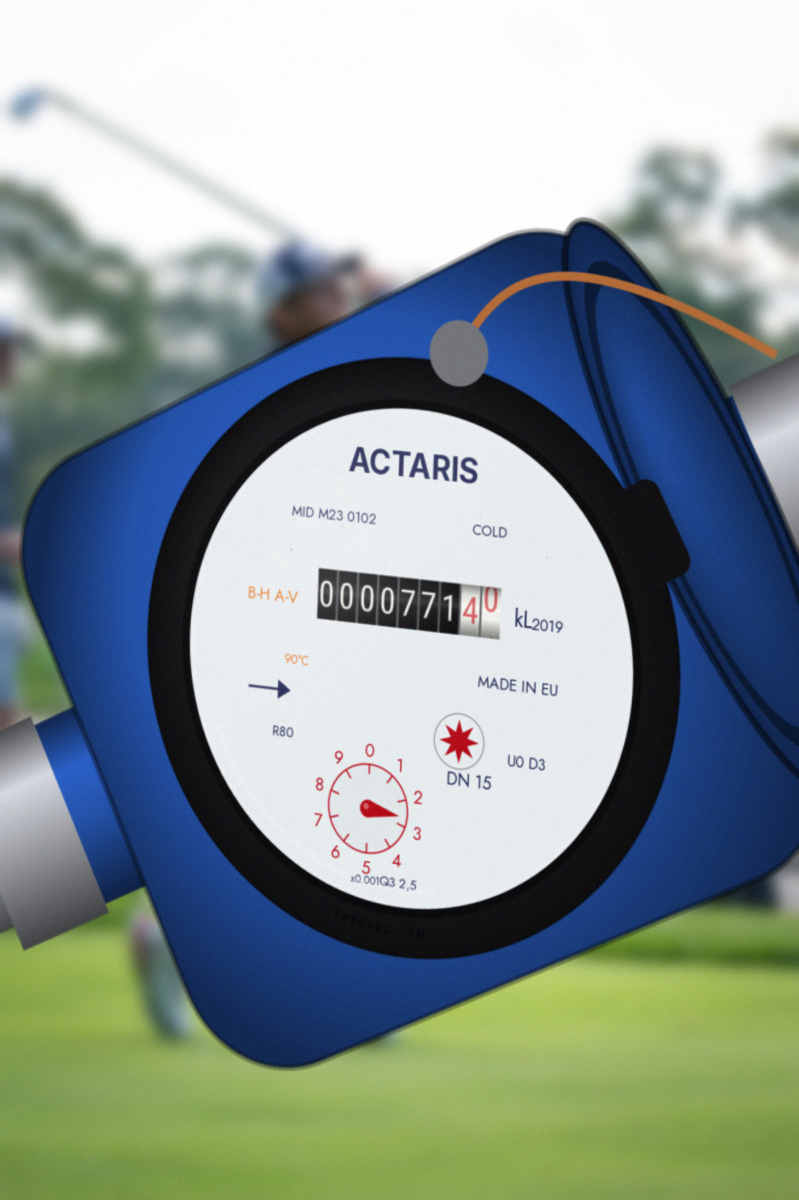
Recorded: 771.402 kL
